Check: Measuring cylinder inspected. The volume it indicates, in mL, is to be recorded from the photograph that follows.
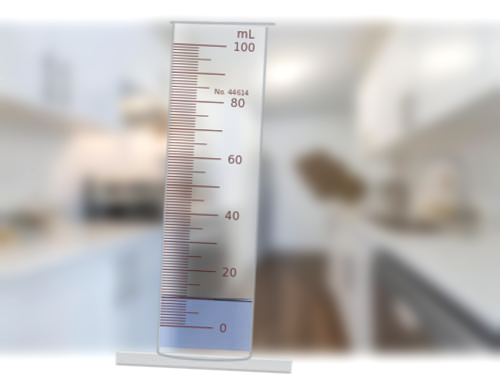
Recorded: 10 mL
